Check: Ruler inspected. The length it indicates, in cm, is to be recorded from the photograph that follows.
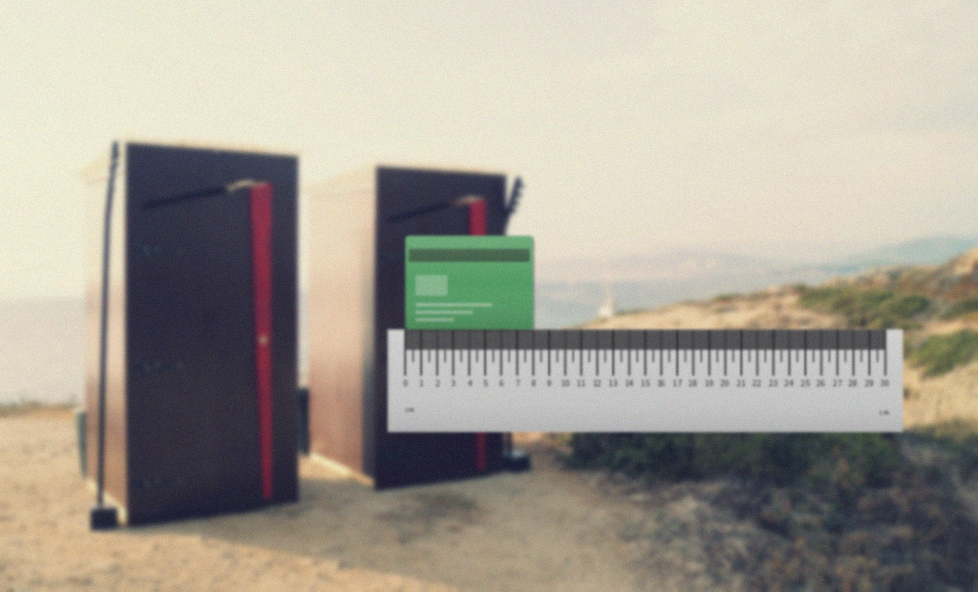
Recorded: 8 cm
